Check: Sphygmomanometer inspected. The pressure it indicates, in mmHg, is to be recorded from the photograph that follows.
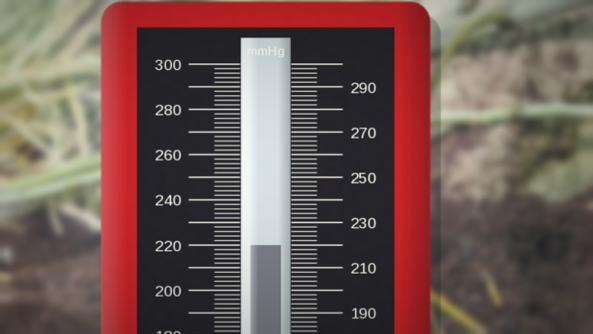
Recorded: 220 mmHg
